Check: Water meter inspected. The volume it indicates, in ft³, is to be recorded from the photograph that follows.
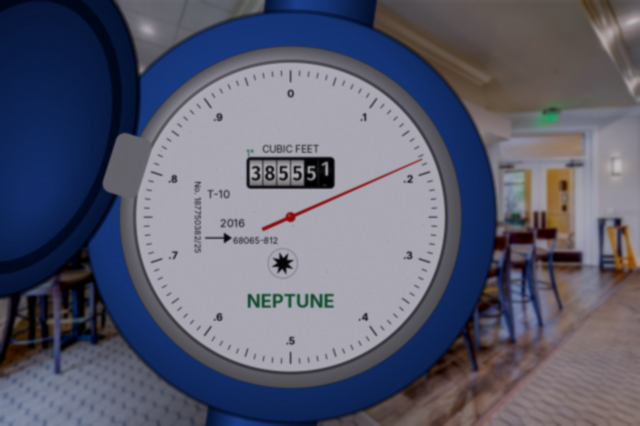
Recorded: 385551.18 ft³
